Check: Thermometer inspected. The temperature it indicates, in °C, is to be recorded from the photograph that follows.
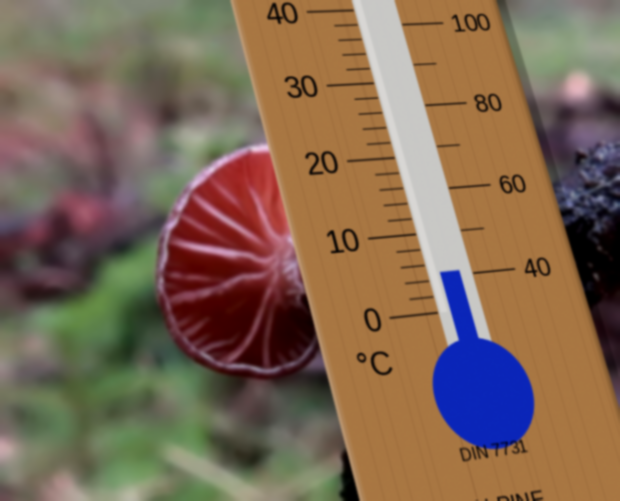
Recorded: 5 °C
